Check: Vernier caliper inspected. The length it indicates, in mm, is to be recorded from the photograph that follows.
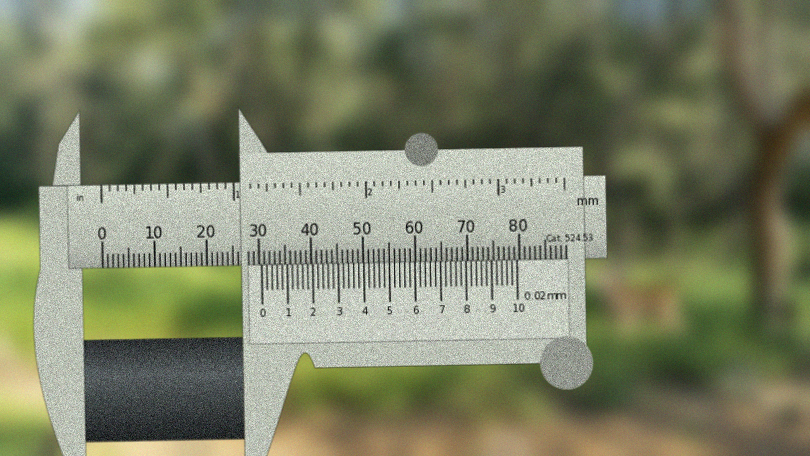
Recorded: 30.5 mm
